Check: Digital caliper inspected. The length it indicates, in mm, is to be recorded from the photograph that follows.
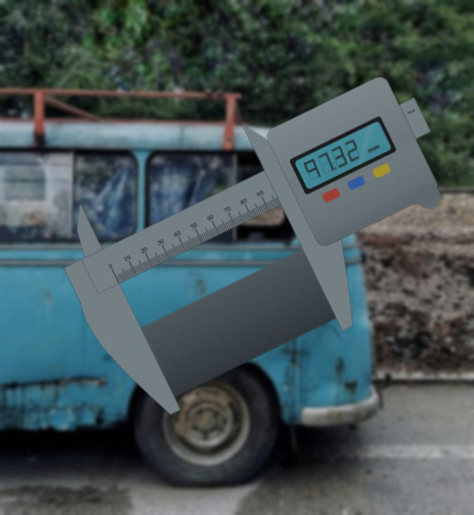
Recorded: 97.32 mm
